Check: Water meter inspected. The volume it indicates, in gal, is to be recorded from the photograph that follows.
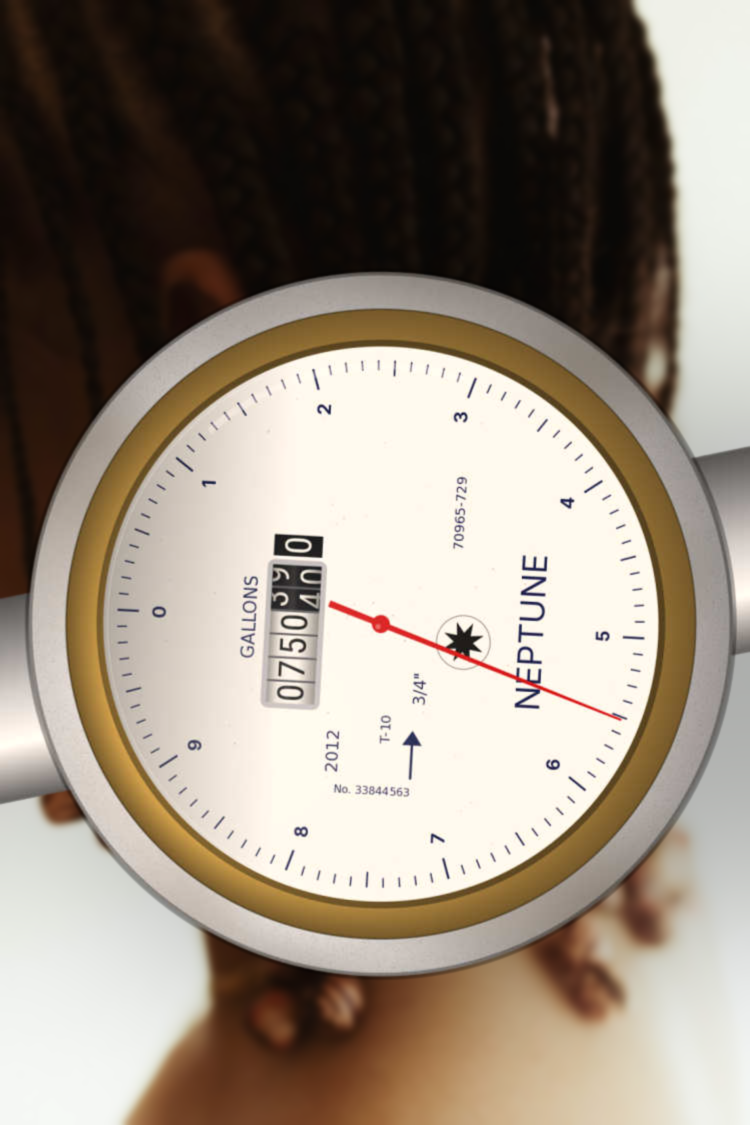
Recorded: 750395.5 gal
